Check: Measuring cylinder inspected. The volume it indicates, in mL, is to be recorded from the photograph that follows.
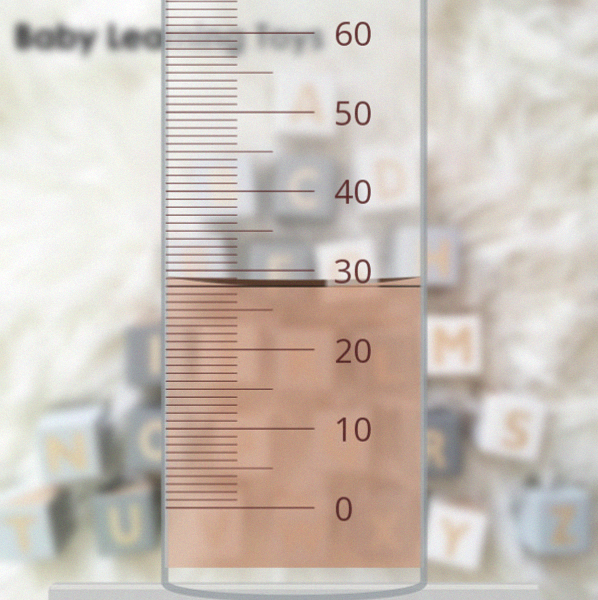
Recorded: 28 mL
